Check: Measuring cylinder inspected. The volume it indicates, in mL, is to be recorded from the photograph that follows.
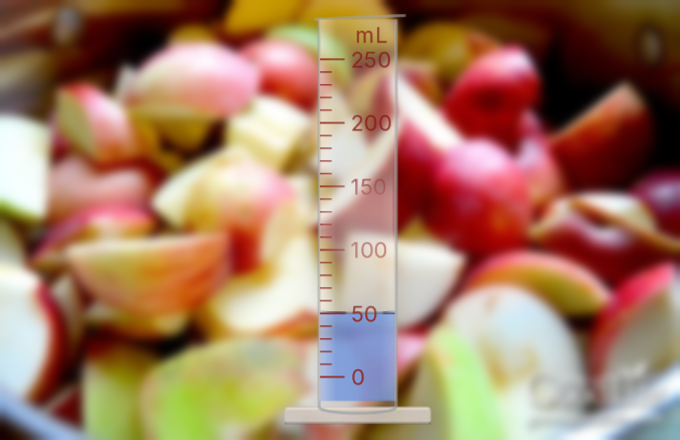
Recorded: 50 mL
